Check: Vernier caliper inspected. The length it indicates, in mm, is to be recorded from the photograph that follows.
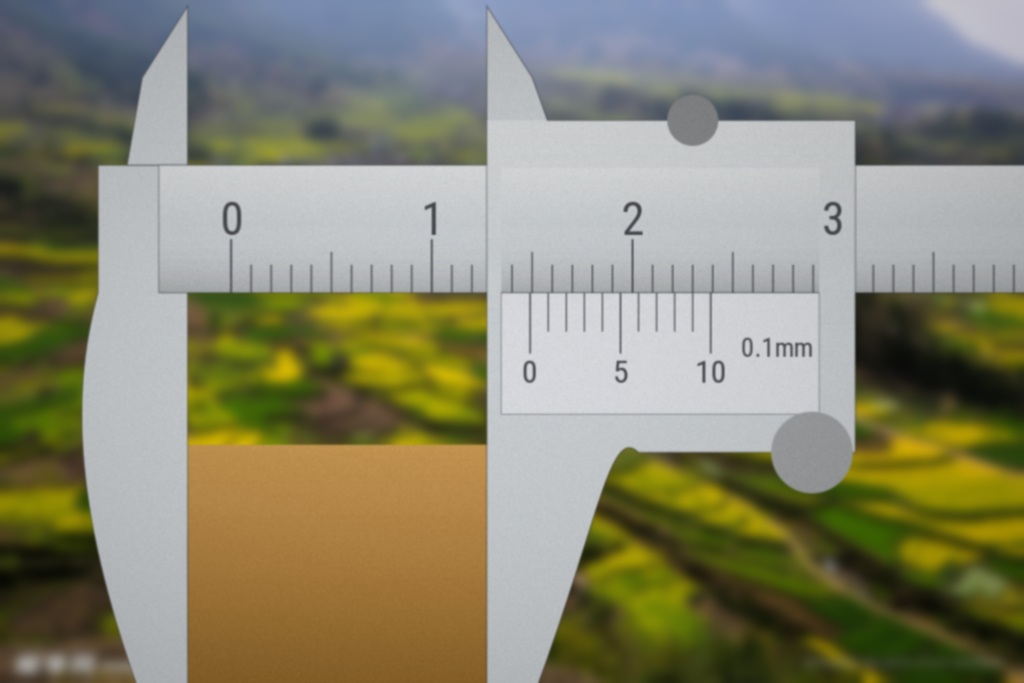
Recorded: 14.9 mm
